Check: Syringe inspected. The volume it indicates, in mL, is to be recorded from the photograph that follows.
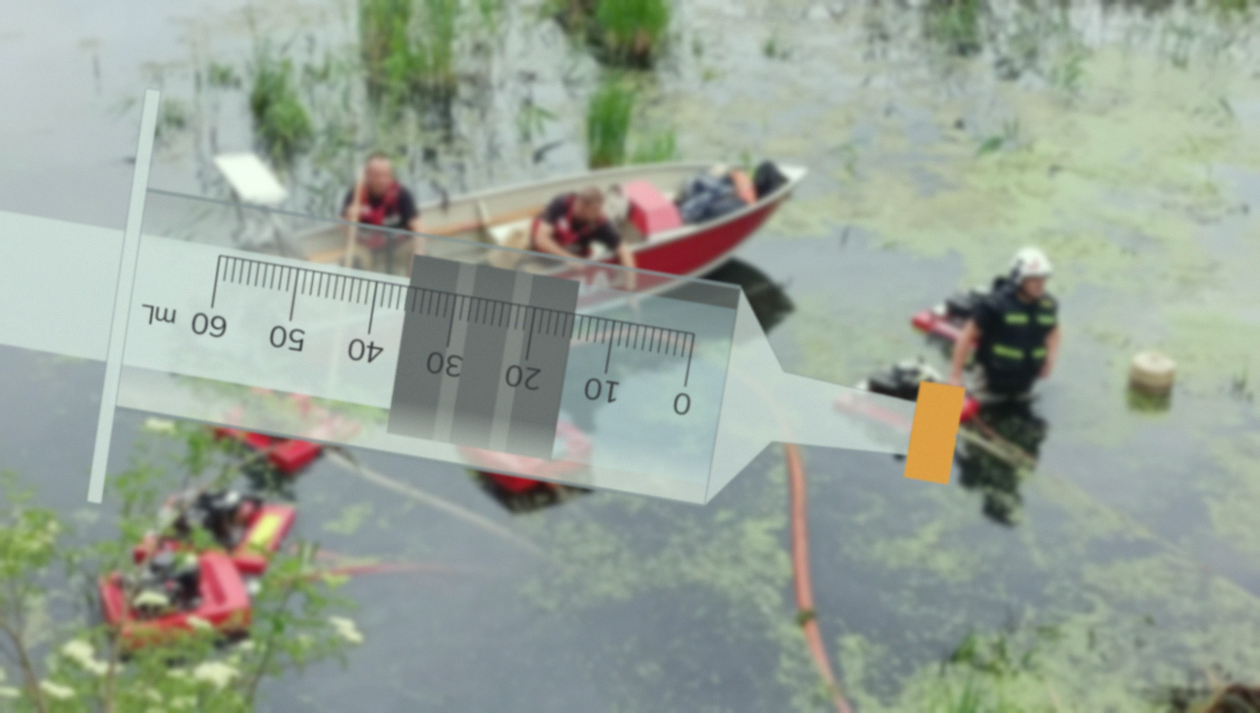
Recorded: 15 mL
